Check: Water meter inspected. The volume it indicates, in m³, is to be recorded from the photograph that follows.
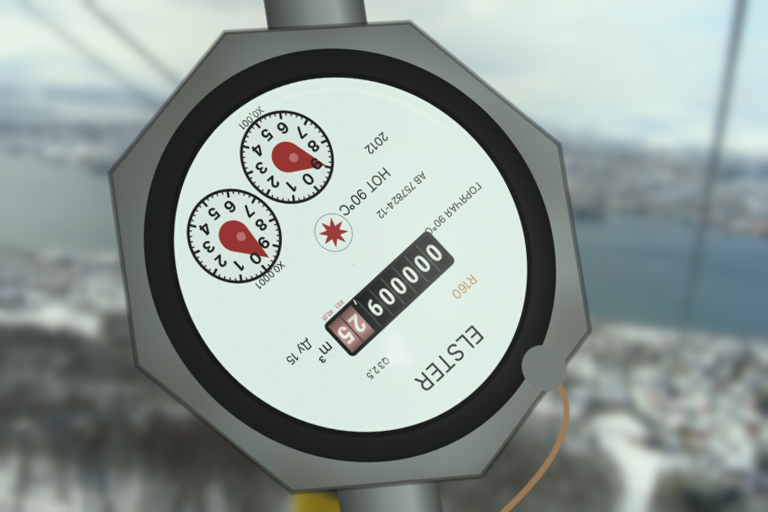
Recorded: 9.2589 m³
